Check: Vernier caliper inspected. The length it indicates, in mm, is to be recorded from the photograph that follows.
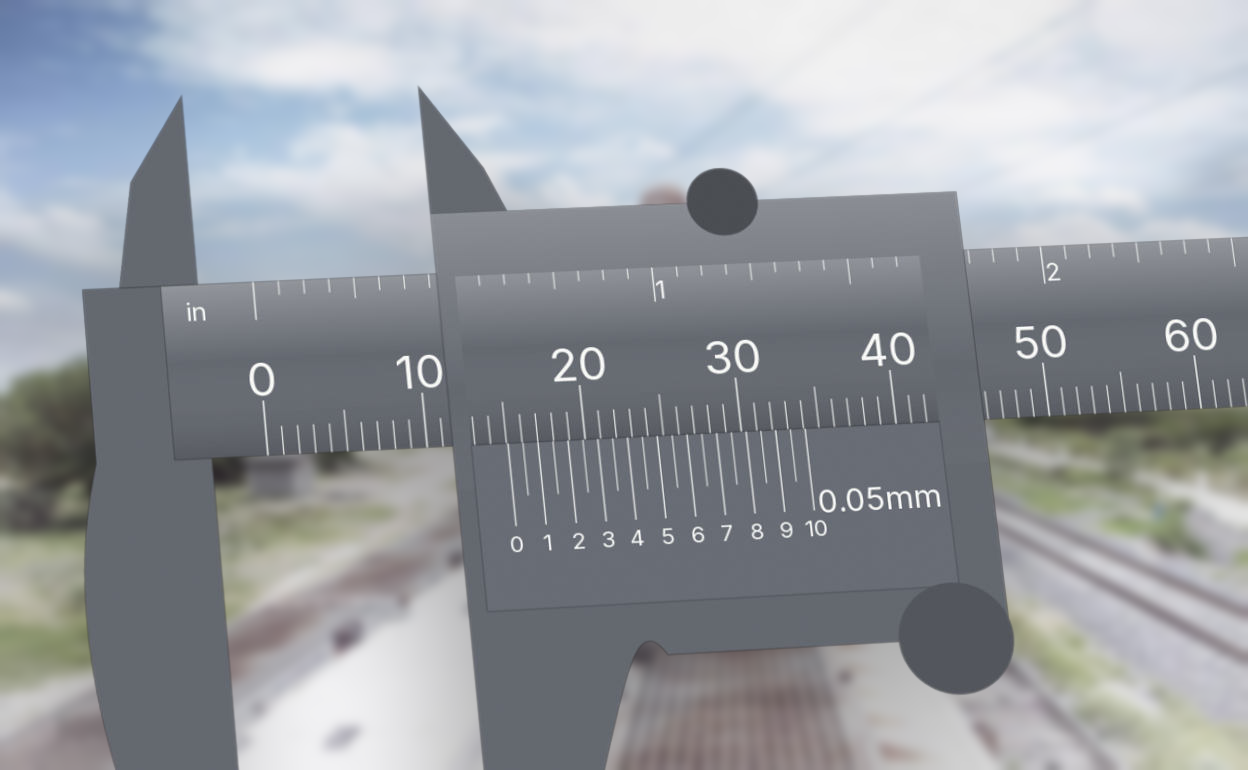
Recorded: 15.1 mm
